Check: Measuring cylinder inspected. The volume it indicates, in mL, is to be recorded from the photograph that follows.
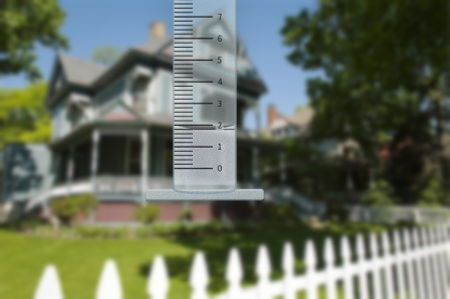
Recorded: 1.8 mL
